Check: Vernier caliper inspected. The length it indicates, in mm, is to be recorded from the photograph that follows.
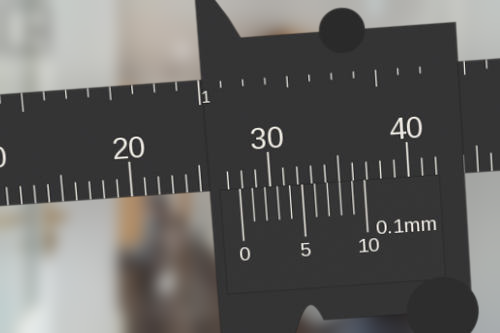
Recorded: 27.8 mm
